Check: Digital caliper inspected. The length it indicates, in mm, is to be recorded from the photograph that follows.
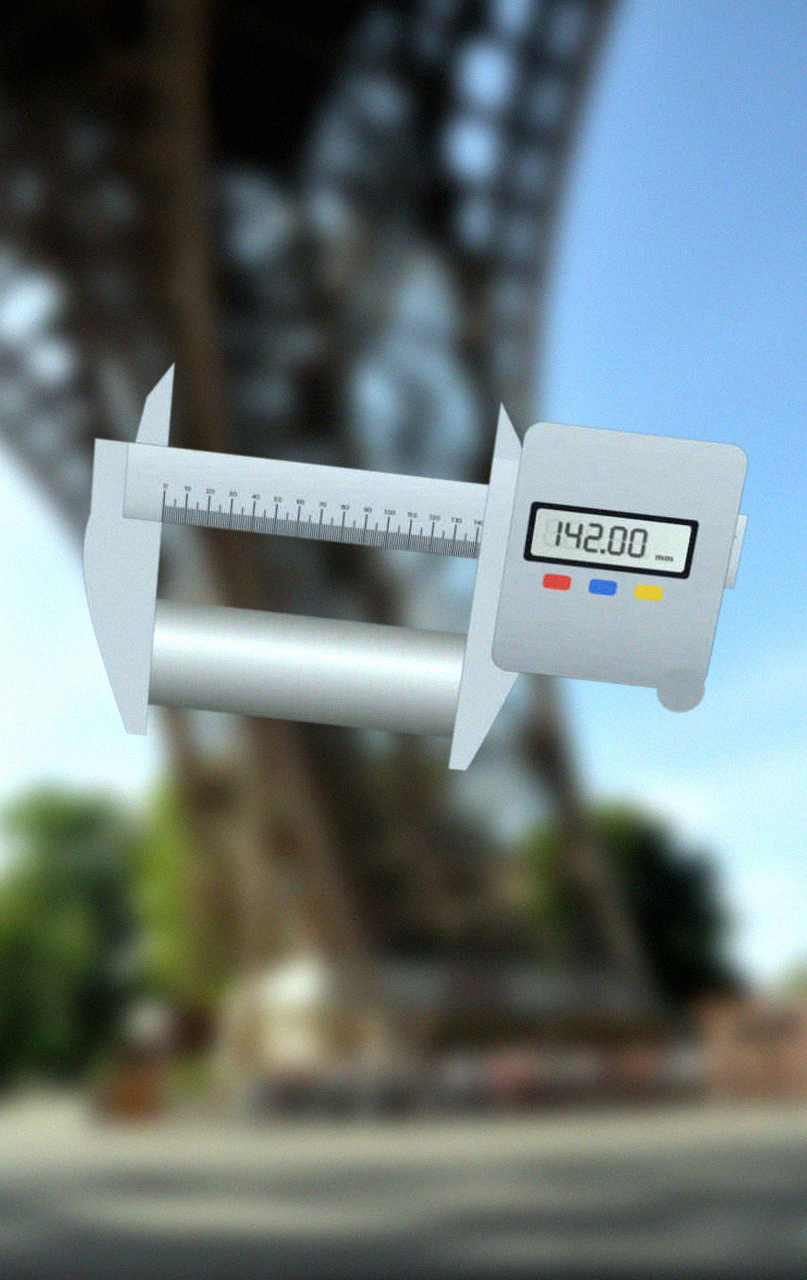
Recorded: 142.00 mm
